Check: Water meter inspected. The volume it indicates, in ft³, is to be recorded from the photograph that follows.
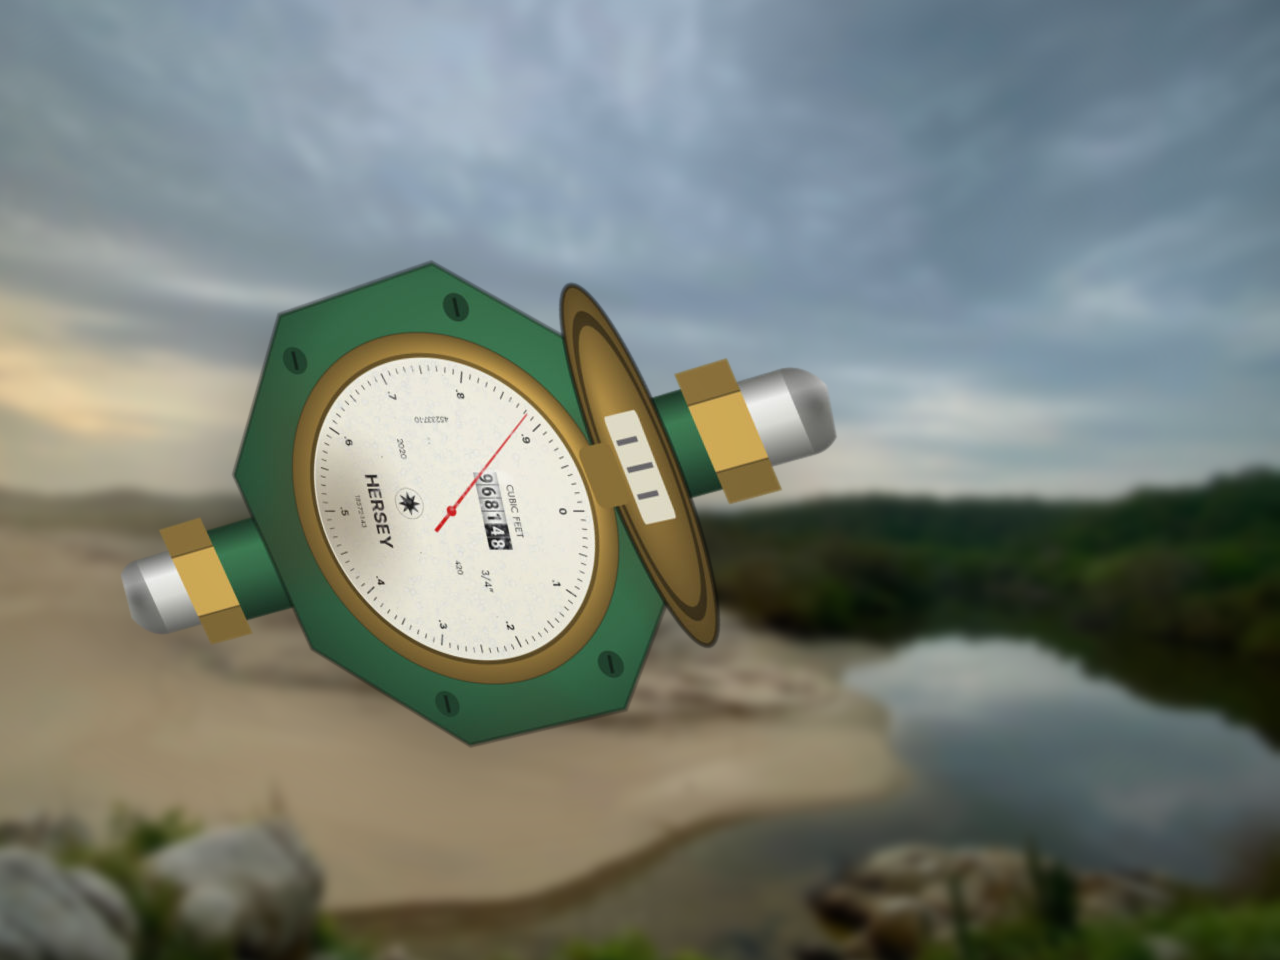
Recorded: 968147.88 ft³
